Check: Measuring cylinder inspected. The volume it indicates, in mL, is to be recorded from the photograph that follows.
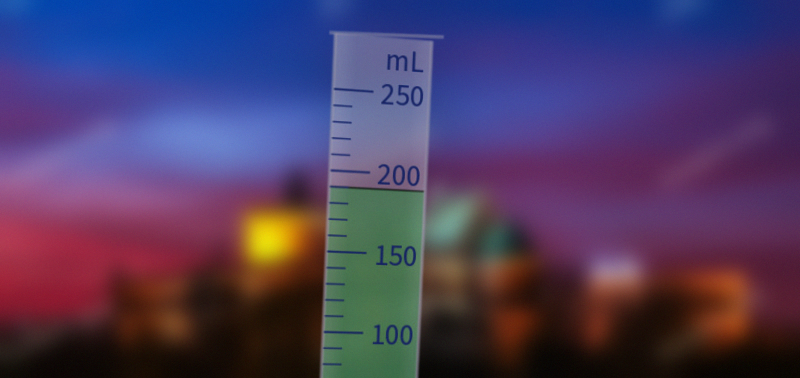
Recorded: 190 mL
